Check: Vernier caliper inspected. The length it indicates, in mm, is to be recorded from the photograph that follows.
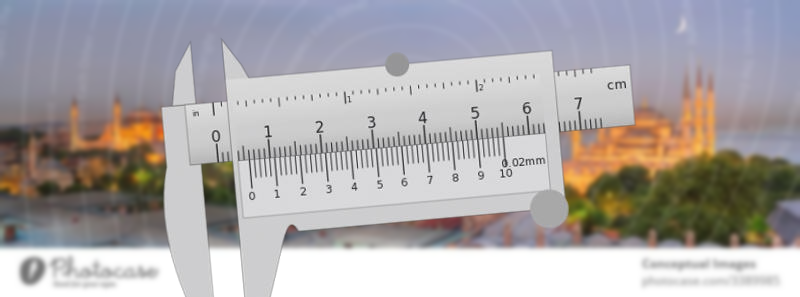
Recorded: 6.0 mm
